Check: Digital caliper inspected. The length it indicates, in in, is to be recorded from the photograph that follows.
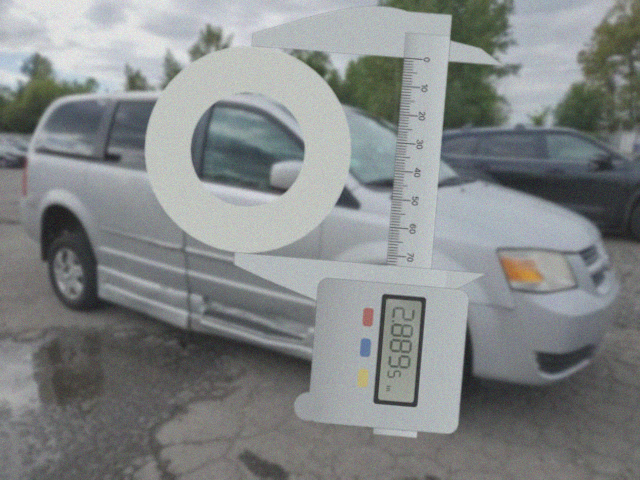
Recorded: 2.8895 in
